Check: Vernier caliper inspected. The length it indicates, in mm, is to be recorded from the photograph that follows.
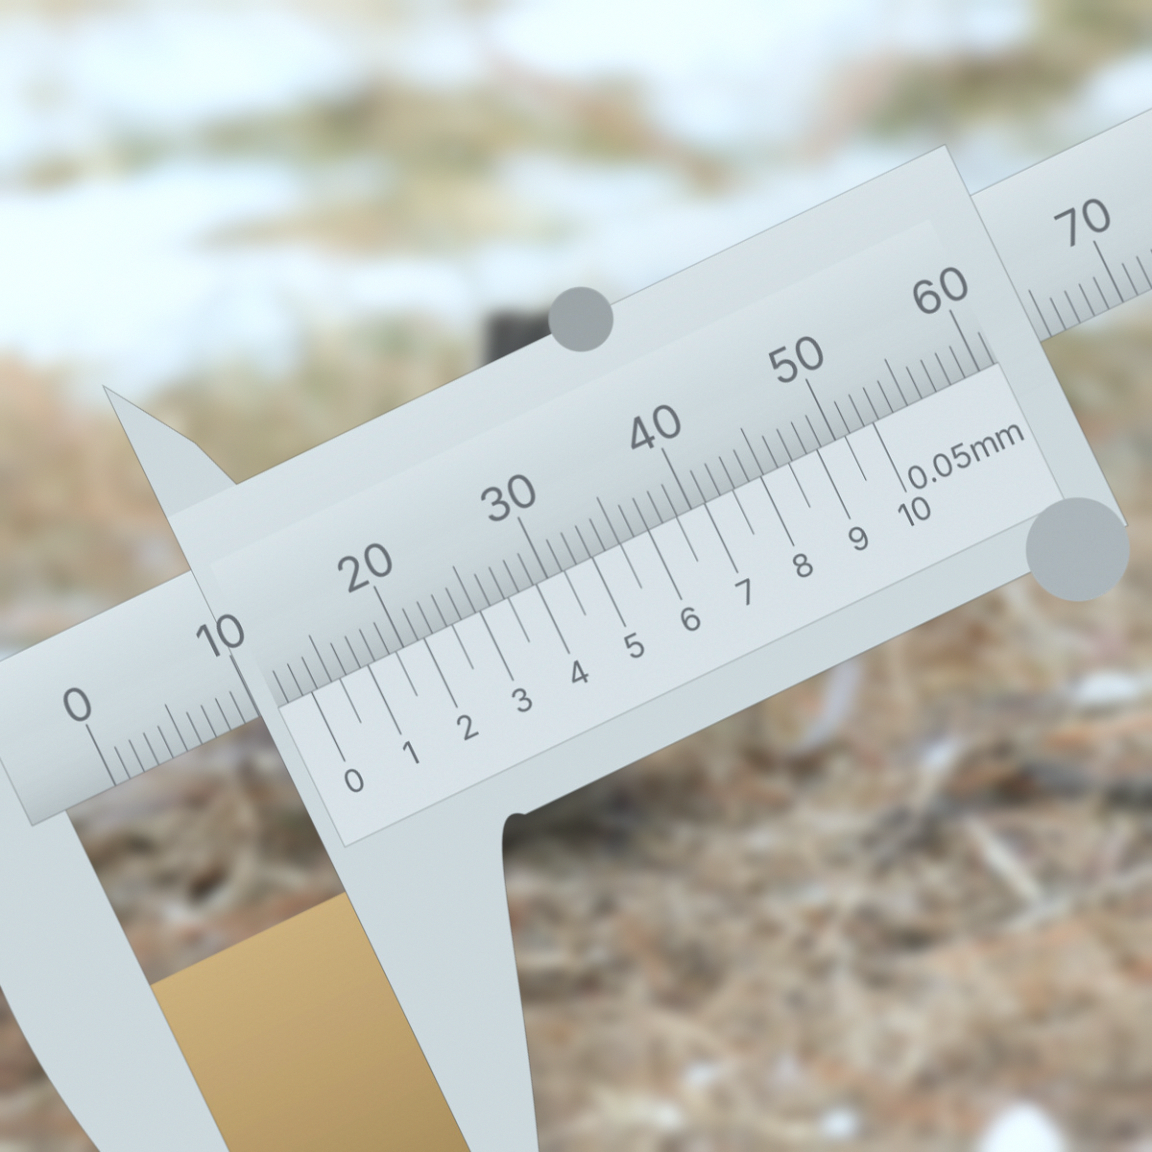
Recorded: 13.6 mm
